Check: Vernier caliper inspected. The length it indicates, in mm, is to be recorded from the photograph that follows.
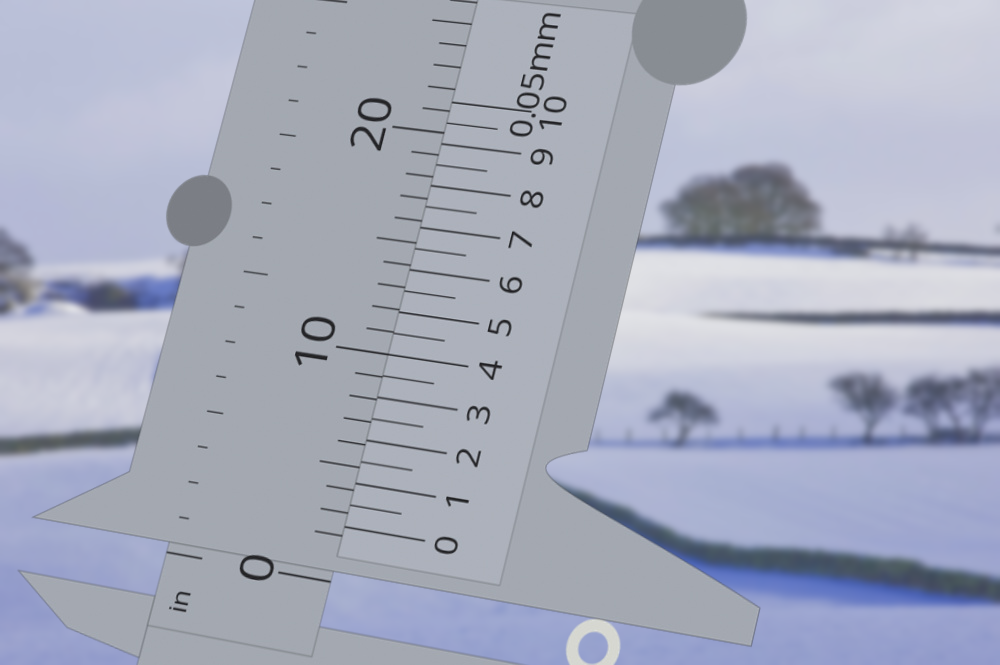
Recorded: 2.4 mm
